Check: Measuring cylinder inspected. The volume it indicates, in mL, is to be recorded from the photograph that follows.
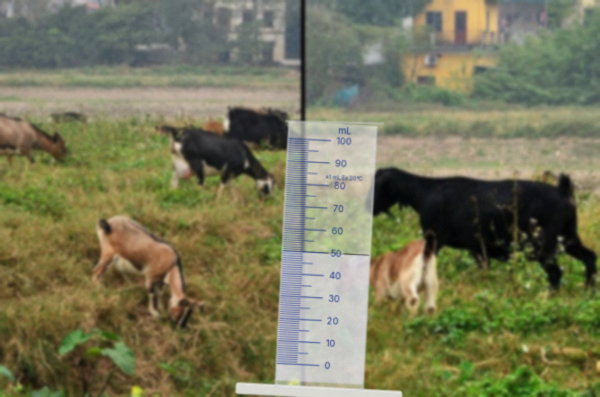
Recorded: 50 mL
